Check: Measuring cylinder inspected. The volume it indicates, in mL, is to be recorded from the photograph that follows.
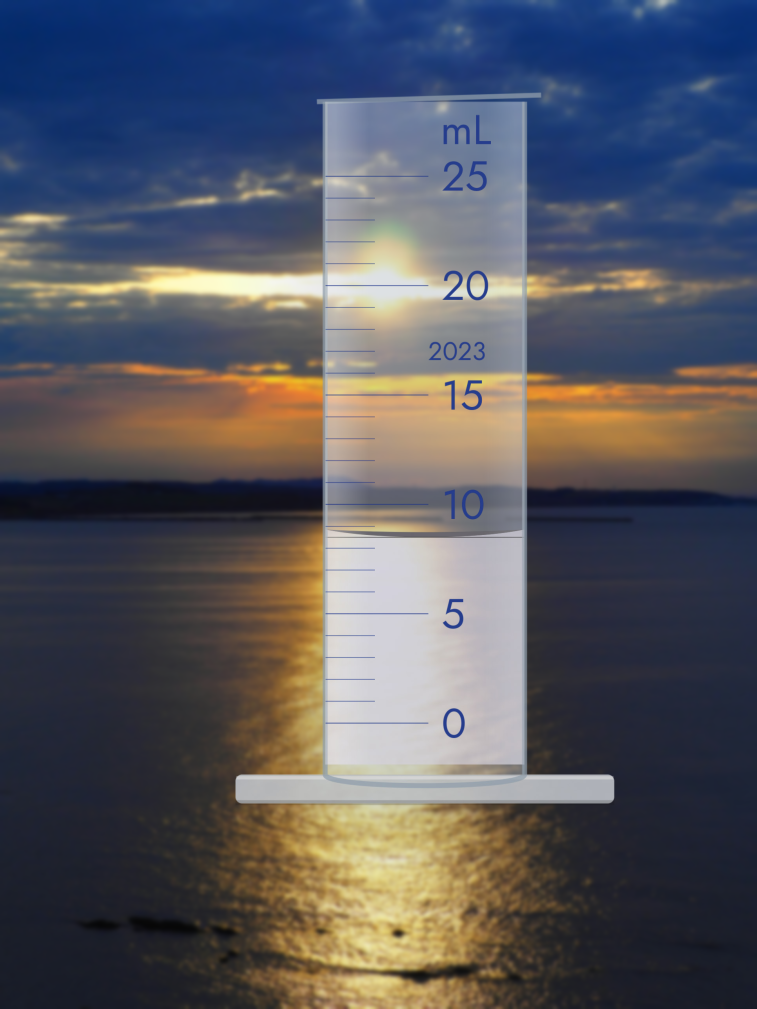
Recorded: 8.5 mL
